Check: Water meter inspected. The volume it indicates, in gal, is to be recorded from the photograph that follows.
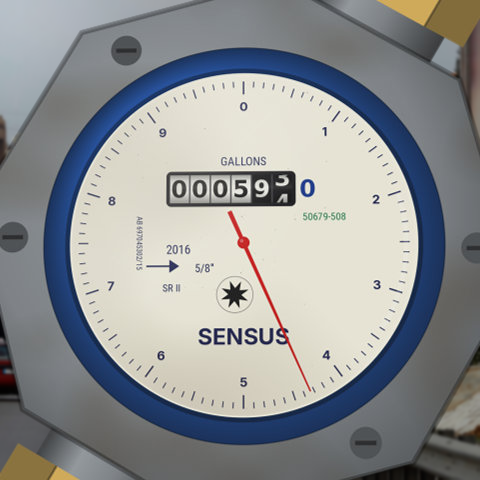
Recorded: 5934.3 gal
